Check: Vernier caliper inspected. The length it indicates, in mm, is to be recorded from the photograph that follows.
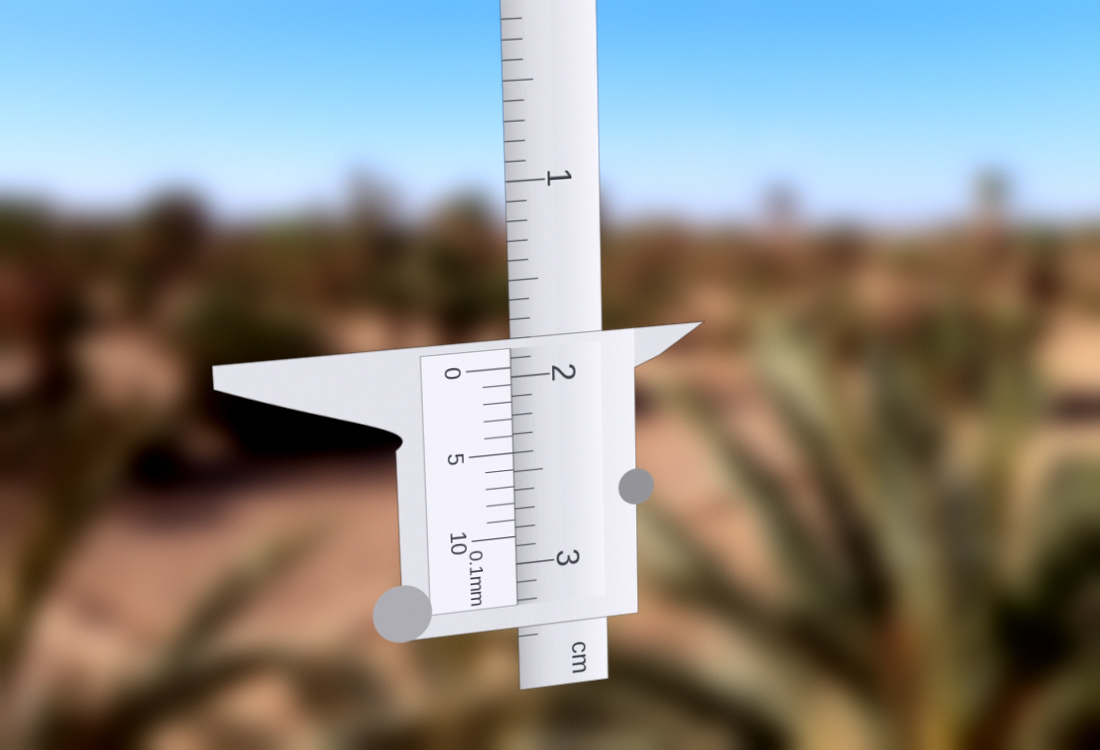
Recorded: 19.5 mm
